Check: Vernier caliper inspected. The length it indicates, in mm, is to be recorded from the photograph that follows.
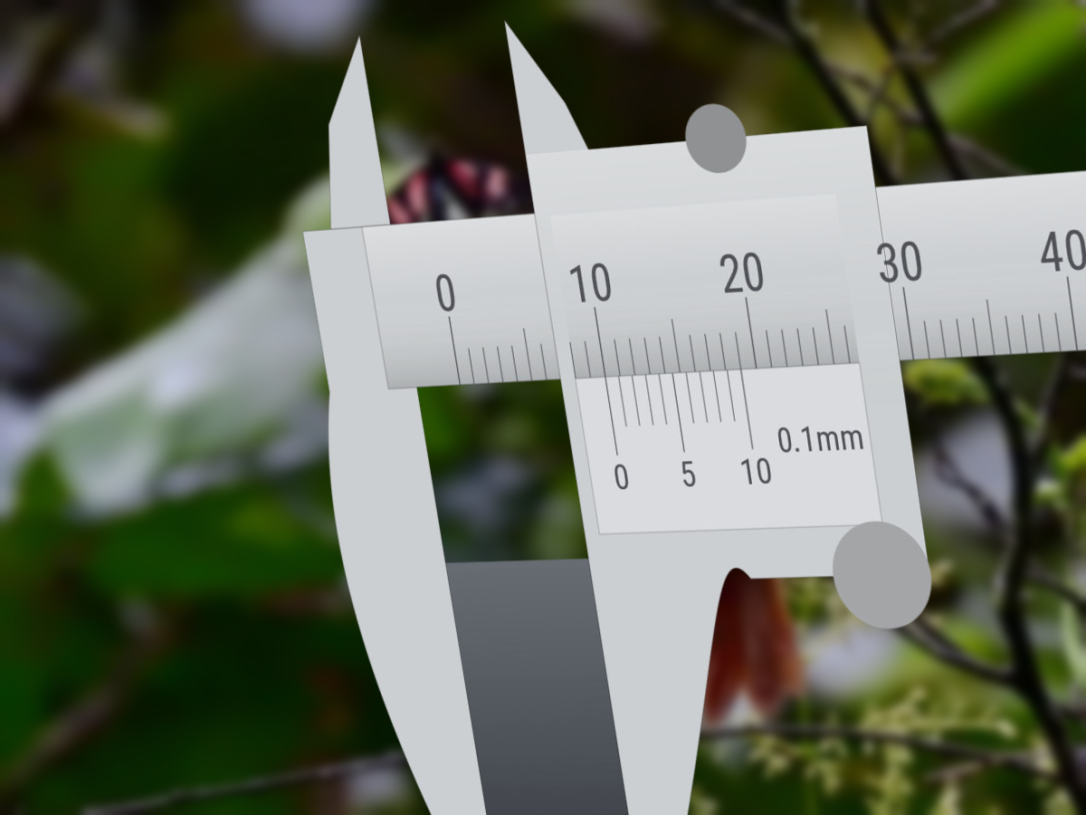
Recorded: 10.0 mm
